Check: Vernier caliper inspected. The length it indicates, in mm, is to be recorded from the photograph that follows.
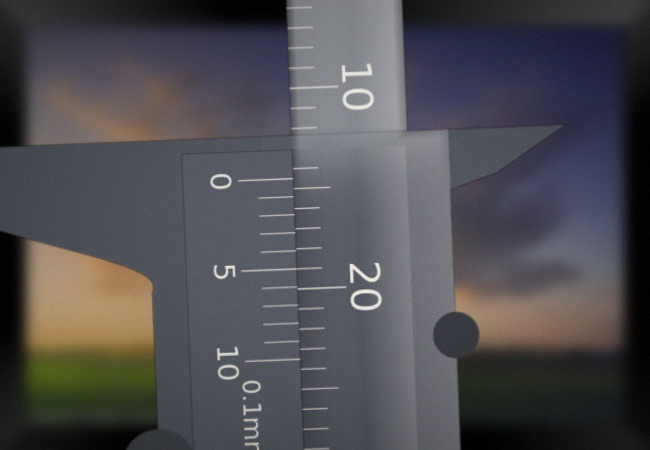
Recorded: 14.5 mm
